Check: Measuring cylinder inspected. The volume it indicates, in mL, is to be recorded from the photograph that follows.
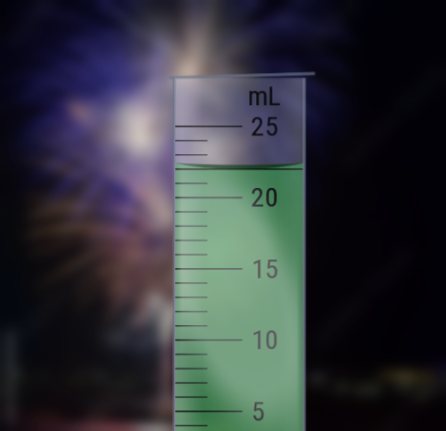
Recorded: 22 mL
